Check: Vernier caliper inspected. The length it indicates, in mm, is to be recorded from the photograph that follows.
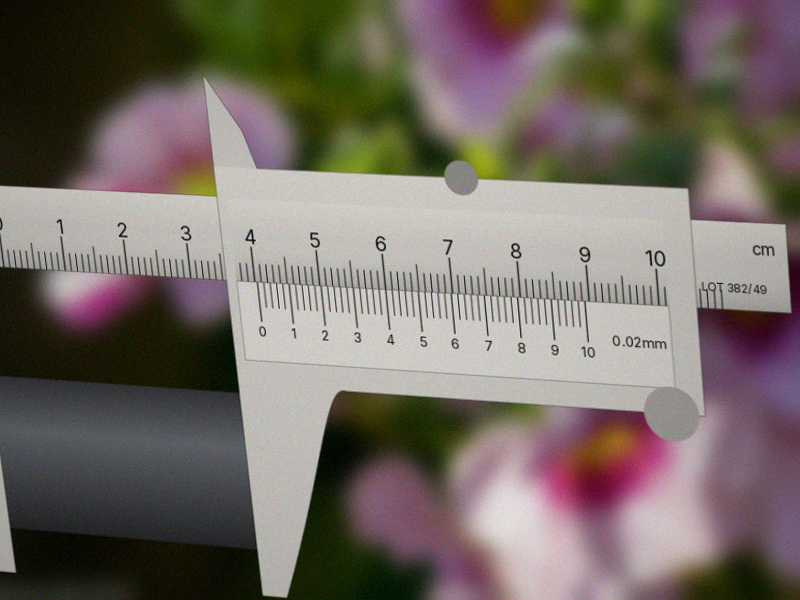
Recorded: 40.4 mm
